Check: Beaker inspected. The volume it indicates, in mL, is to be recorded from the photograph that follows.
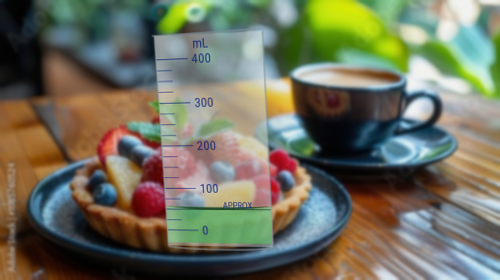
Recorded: 50 mL
